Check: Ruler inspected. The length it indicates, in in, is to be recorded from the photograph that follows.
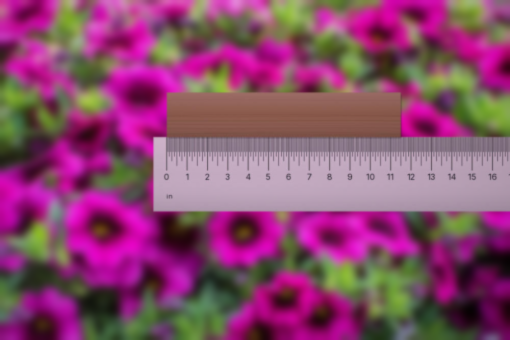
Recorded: 11.5 in
